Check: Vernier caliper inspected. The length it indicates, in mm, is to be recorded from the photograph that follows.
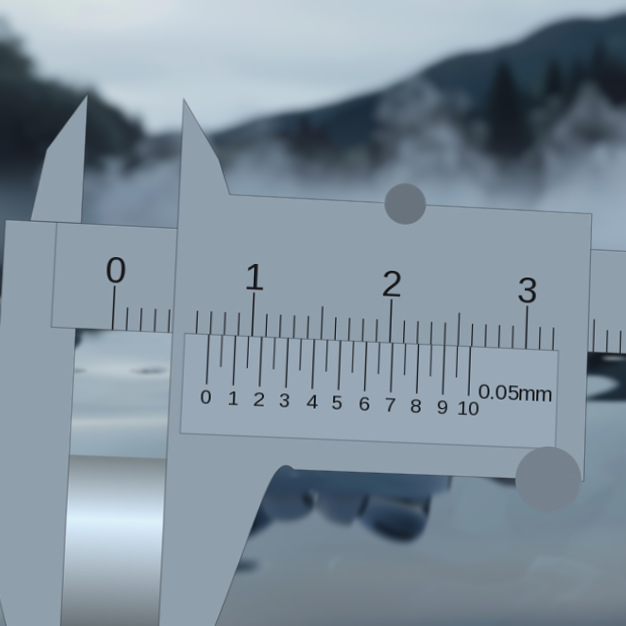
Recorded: 6.9 mm
